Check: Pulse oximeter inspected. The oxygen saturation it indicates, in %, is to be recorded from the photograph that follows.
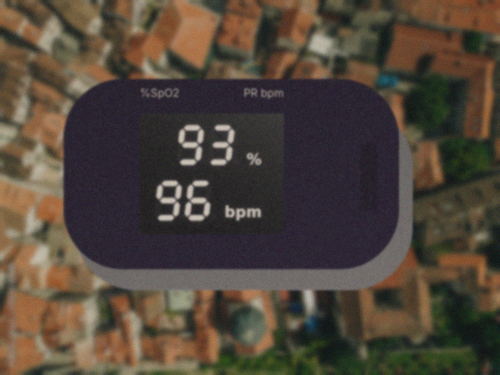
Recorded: 93 %
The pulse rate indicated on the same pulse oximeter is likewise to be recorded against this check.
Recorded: 96 bpm
